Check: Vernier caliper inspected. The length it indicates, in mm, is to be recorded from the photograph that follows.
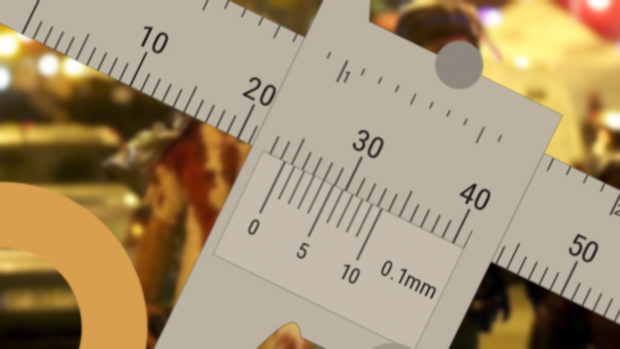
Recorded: 24.4 mm
